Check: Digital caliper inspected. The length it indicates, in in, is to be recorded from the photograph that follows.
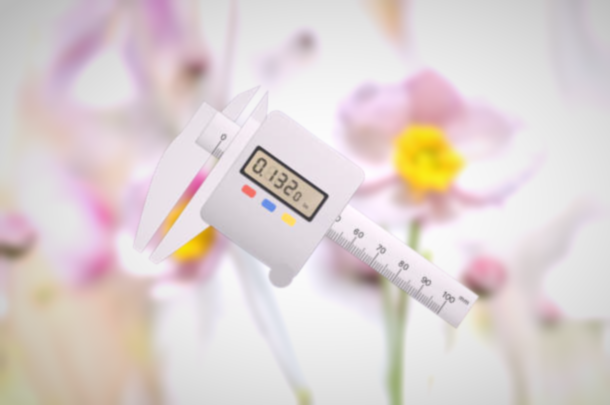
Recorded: 0.1320 in
